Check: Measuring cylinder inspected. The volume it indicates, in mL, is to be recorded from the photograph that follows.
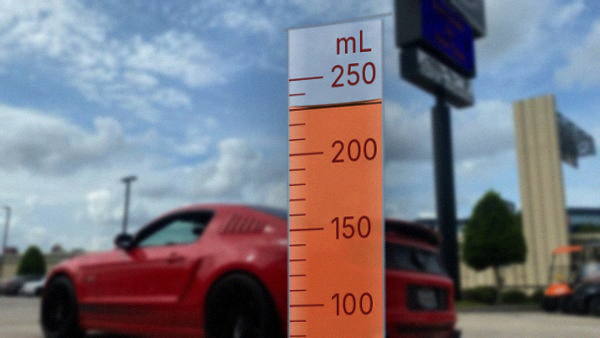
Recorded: 230 mL
